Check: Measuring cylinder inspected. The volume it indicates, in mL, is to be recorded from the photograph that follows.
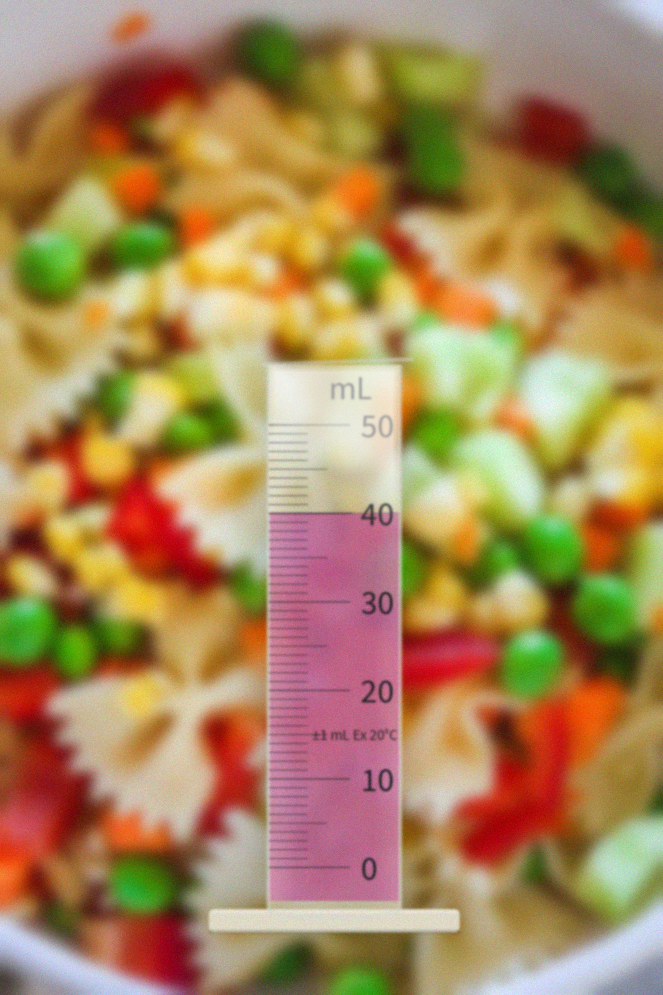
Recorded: 40 mL
